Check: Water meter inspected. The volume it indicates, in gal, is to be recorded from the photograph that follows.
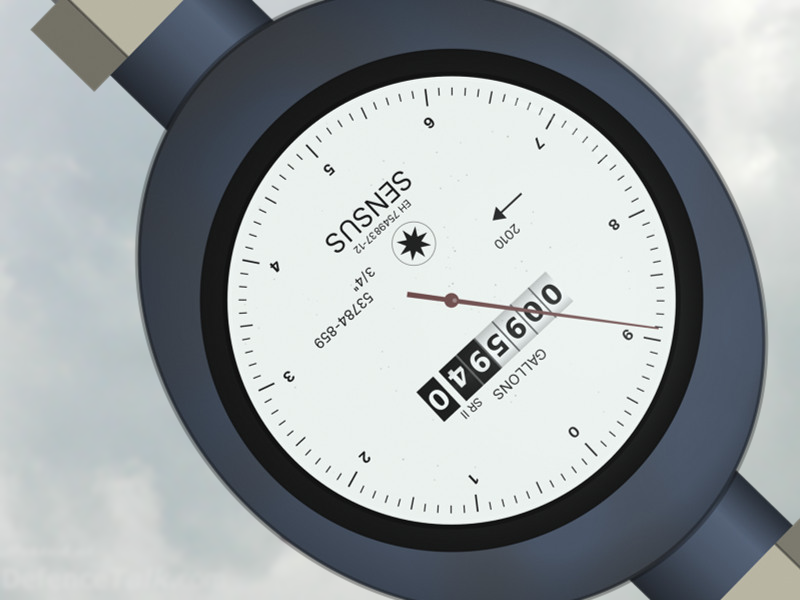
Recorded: 95938.9 gal
